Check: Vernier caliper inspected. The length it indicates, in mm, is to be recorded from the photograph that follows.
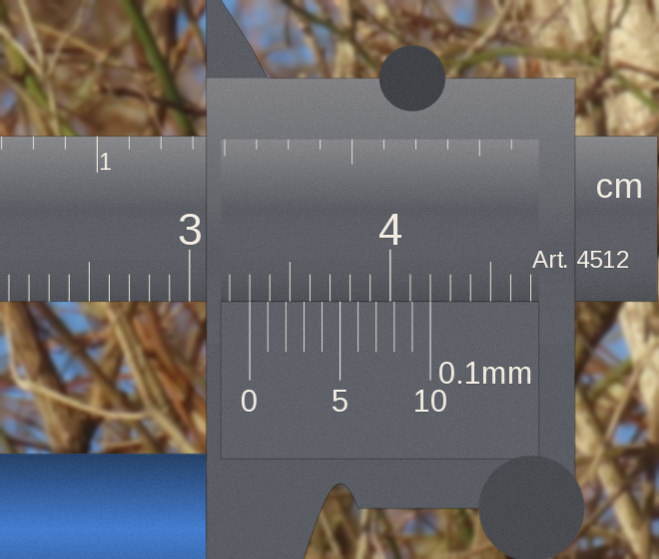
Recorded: 33.0 mm
